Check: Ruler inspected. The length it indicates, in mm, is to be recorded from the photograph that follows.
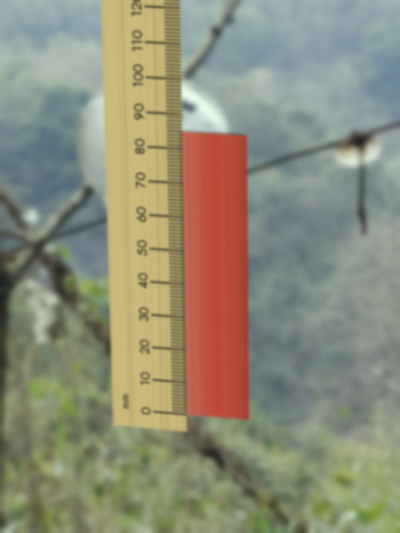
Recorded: 85 mm
